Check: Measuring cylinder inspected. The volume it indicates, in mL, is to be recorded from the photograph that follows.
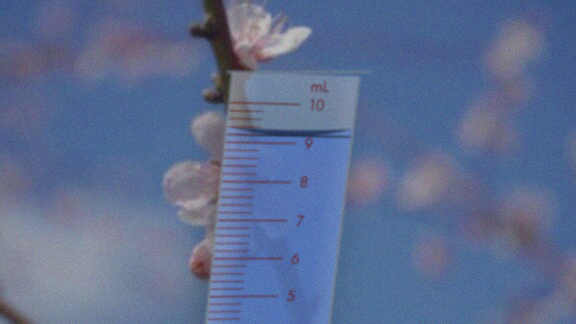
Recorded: 9.2 mL
